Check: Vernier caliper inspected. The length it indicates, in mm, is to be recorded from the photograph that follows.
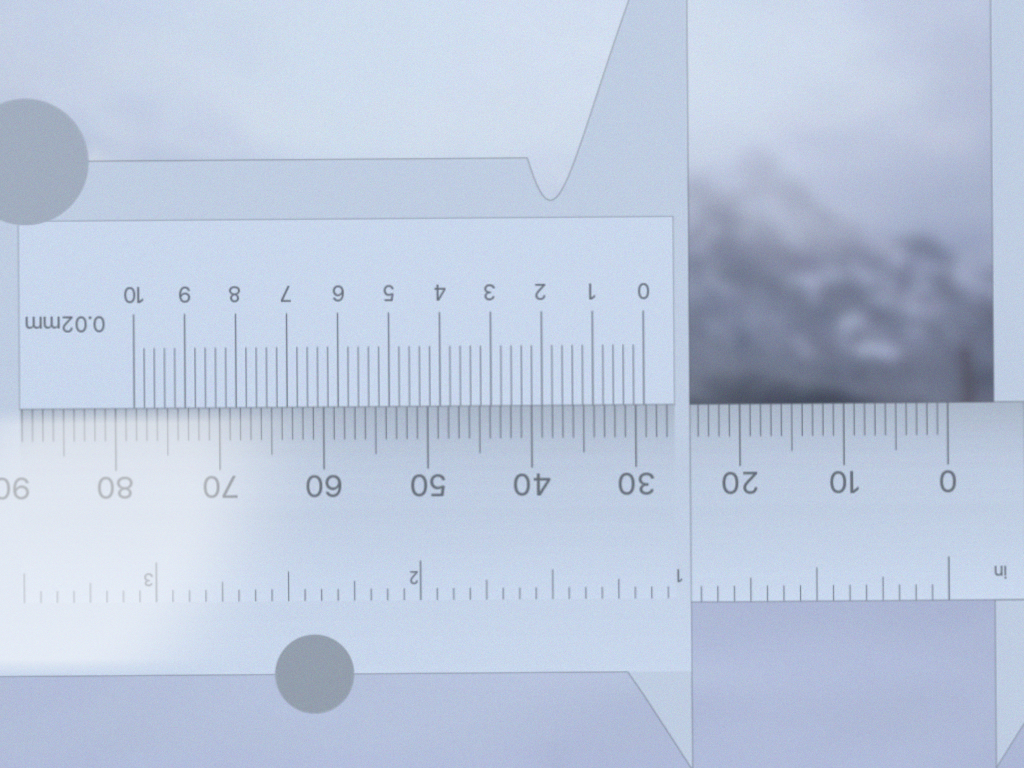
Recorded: 29.2 mm
